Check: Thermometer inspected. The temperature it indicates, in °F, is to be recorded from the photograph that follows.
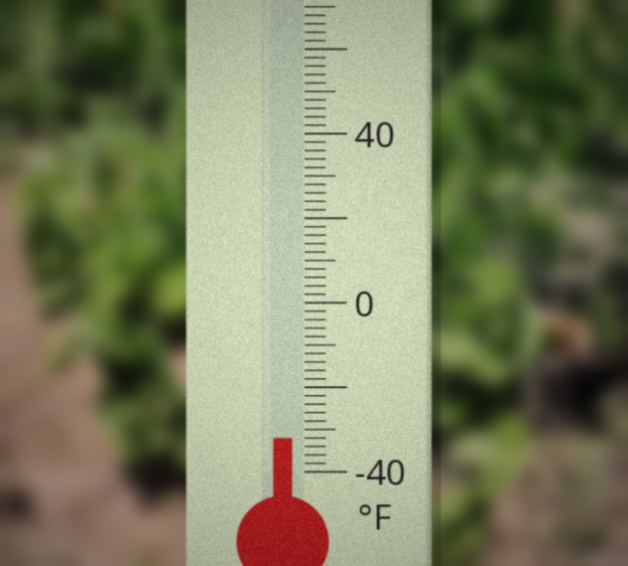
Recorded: -32 °F
